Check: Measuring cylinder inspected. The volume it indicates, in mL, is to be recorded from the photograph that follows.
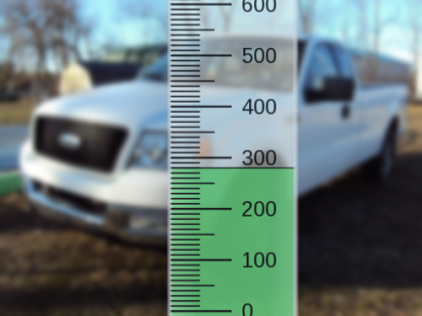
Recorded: 280 mL
